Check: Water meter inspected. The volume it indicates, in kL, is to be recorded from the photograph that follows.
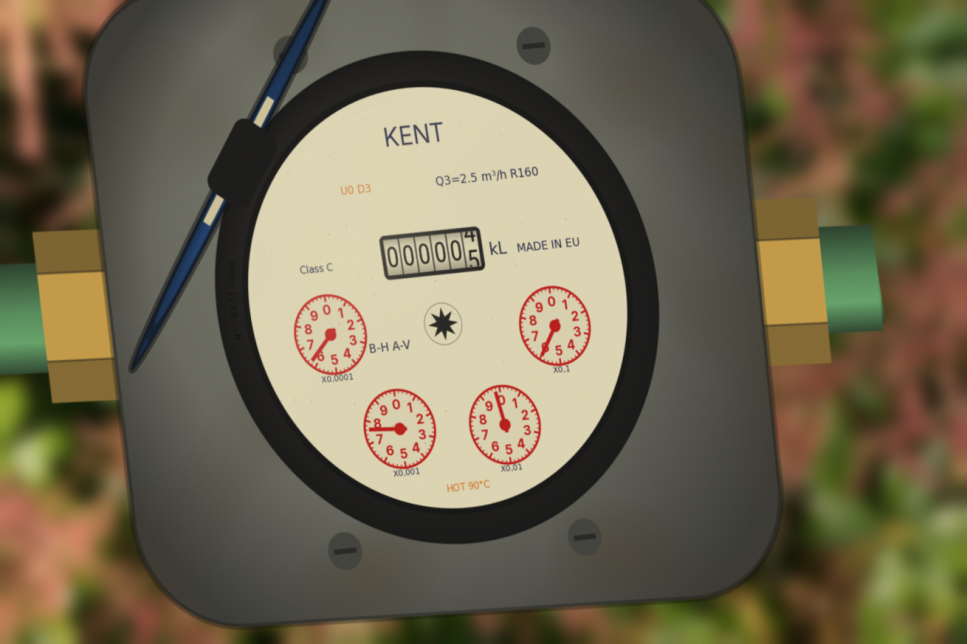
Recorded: 4.5976 kL
